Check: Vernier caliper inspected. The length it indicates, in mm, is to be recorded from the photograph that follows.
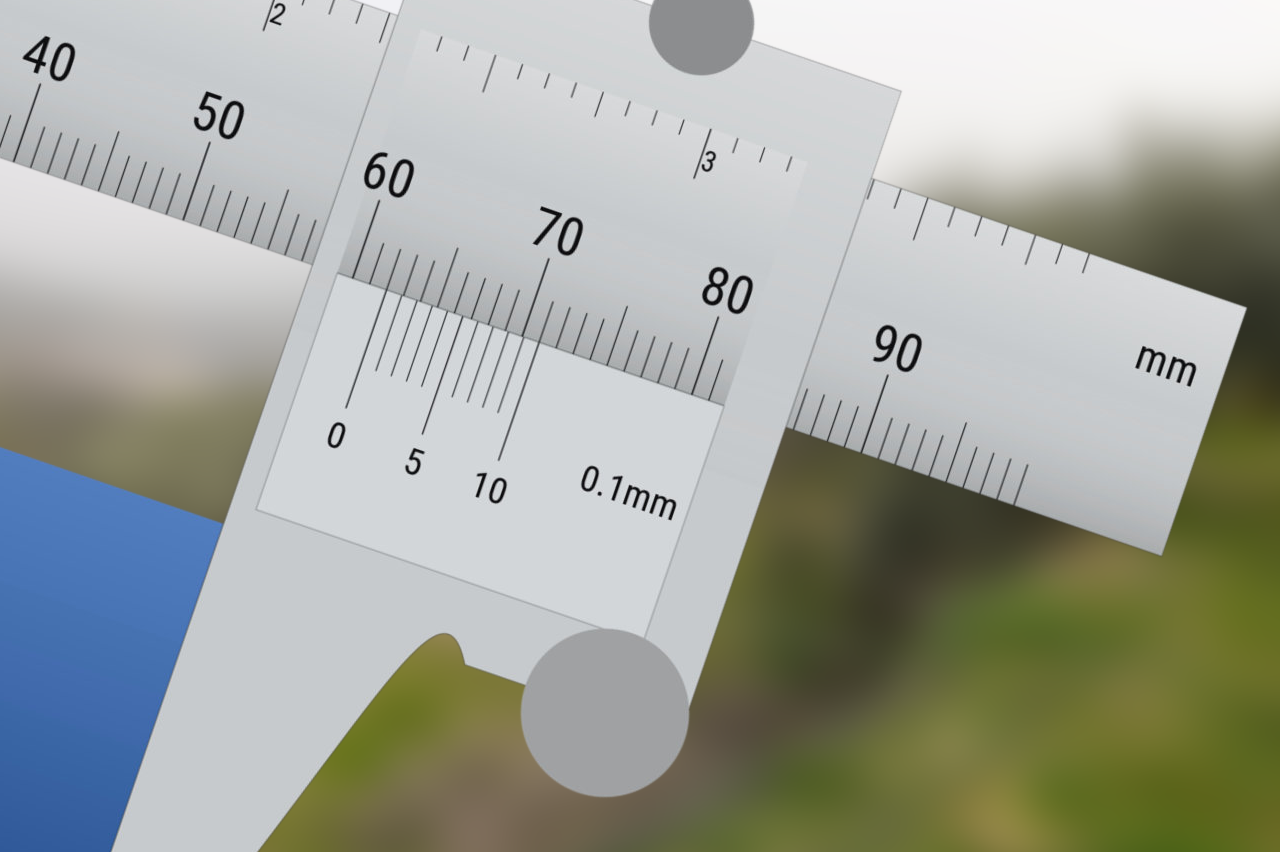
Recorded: 62.0 mm
